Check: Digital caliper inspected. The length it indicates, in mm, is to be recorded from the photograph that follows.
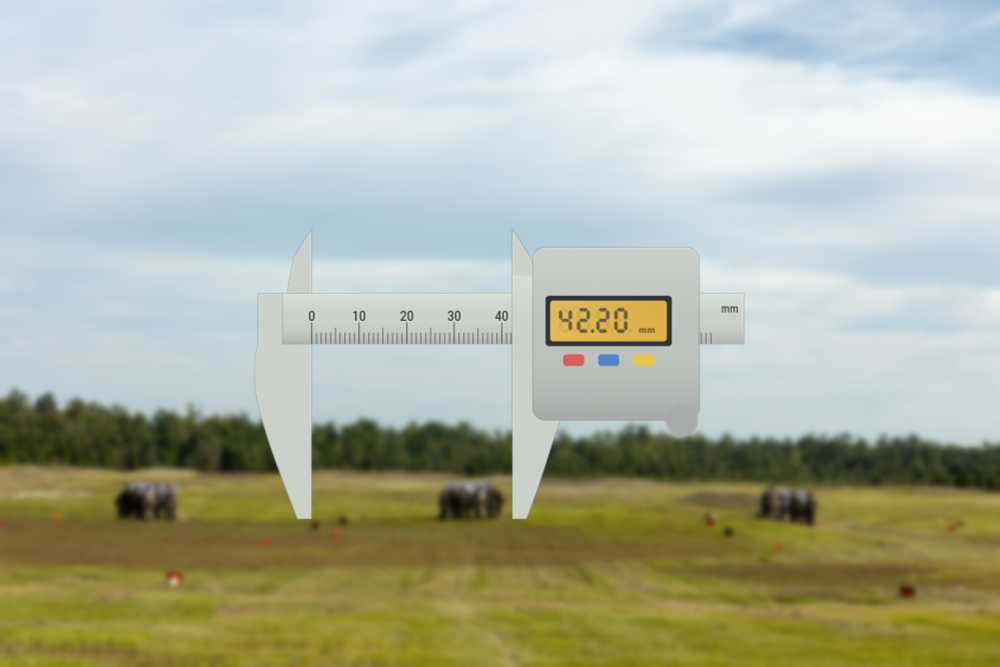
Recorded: 42.20 mm
